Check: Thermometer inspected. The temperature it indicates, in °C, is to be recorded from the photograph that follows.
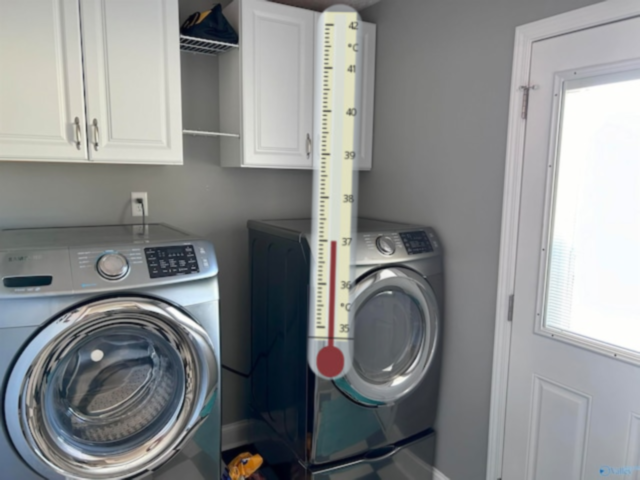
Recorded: 37 °C
